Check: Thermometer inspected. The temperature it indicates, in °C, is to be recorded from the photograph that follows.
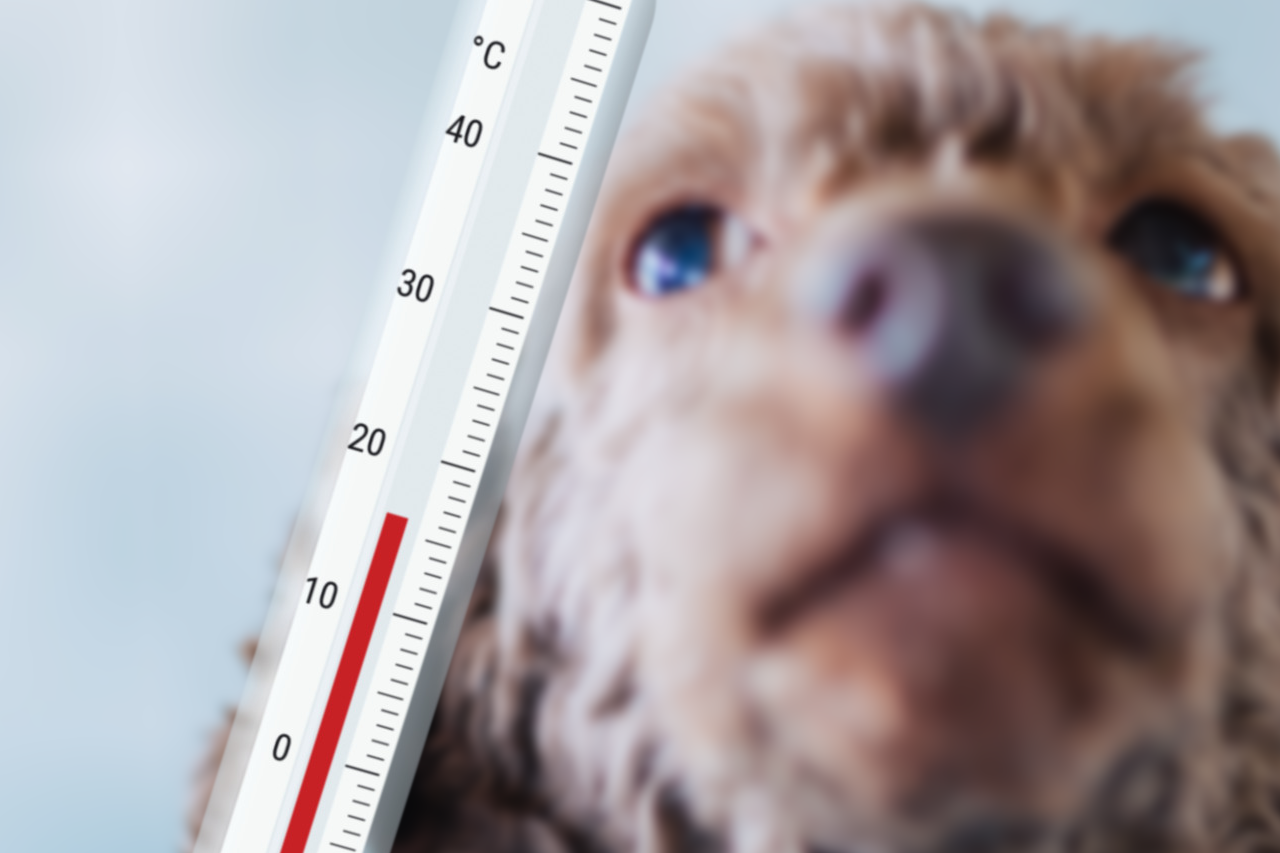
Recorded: 16 °C
